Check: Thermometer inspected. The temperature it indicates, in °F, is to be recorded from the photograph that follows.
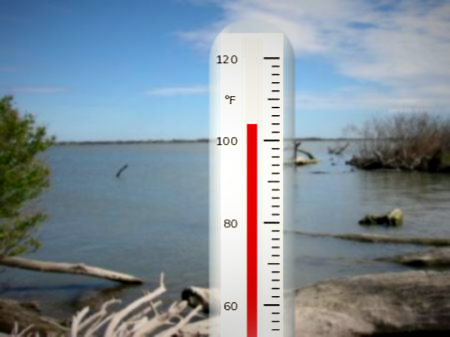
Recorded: 104 °F
